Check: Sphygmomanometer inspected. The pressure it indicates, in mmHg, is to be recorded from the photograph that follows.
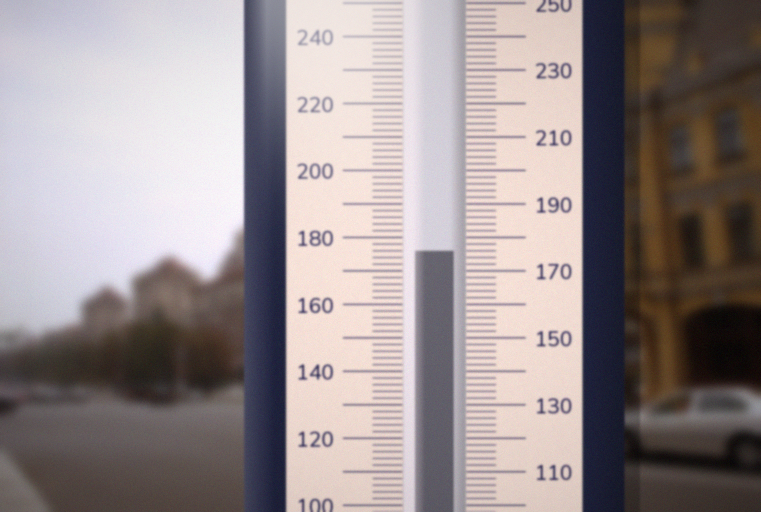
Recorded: 176 mmHg
